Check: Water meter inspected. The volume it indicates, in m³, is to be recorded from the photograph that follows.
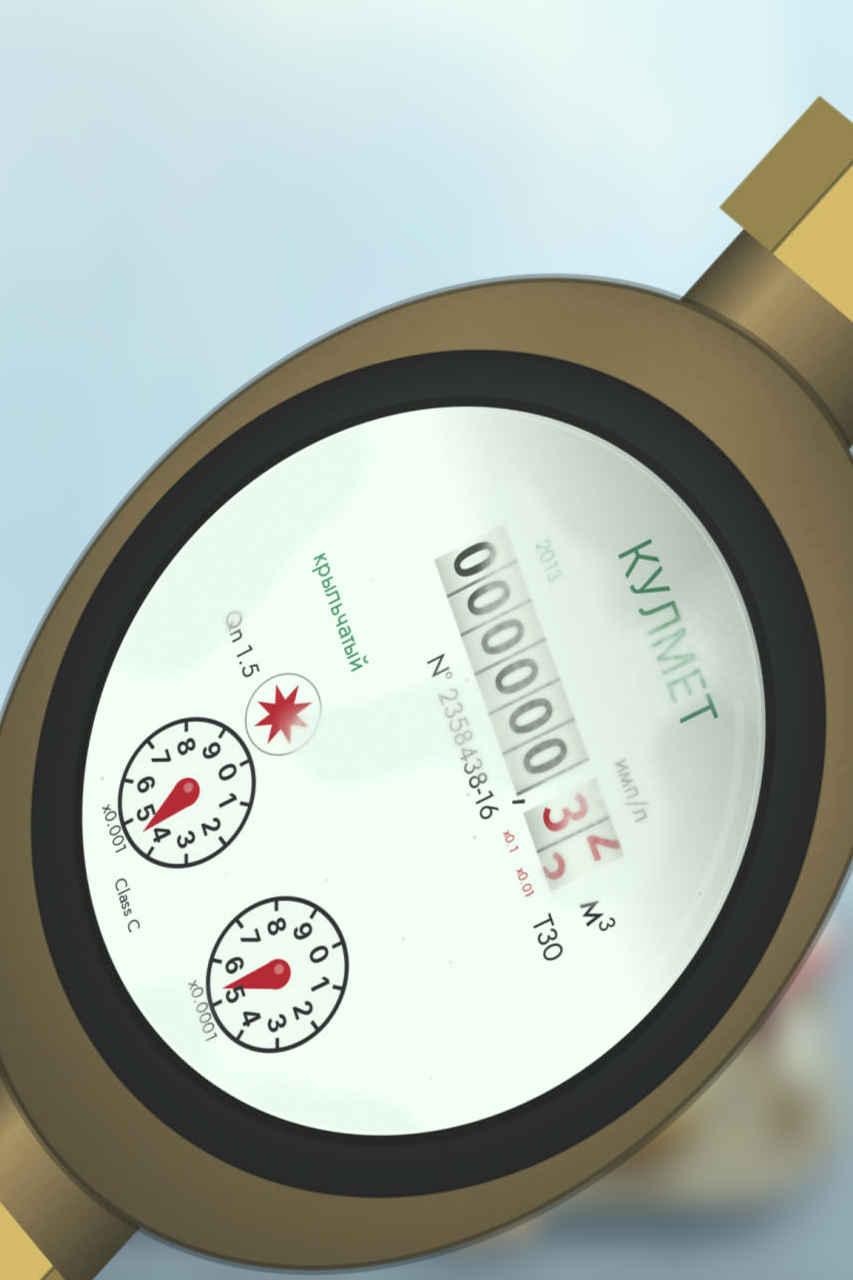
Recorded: 0.3245 m³
